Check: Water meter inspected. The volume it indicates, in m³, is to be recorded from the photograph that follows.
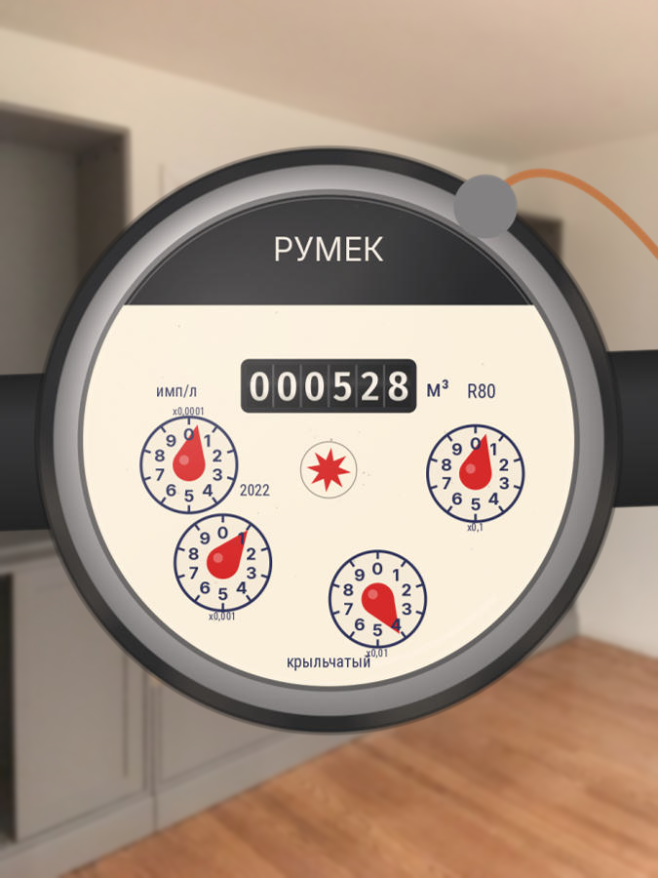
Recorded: 528.0410 m³
